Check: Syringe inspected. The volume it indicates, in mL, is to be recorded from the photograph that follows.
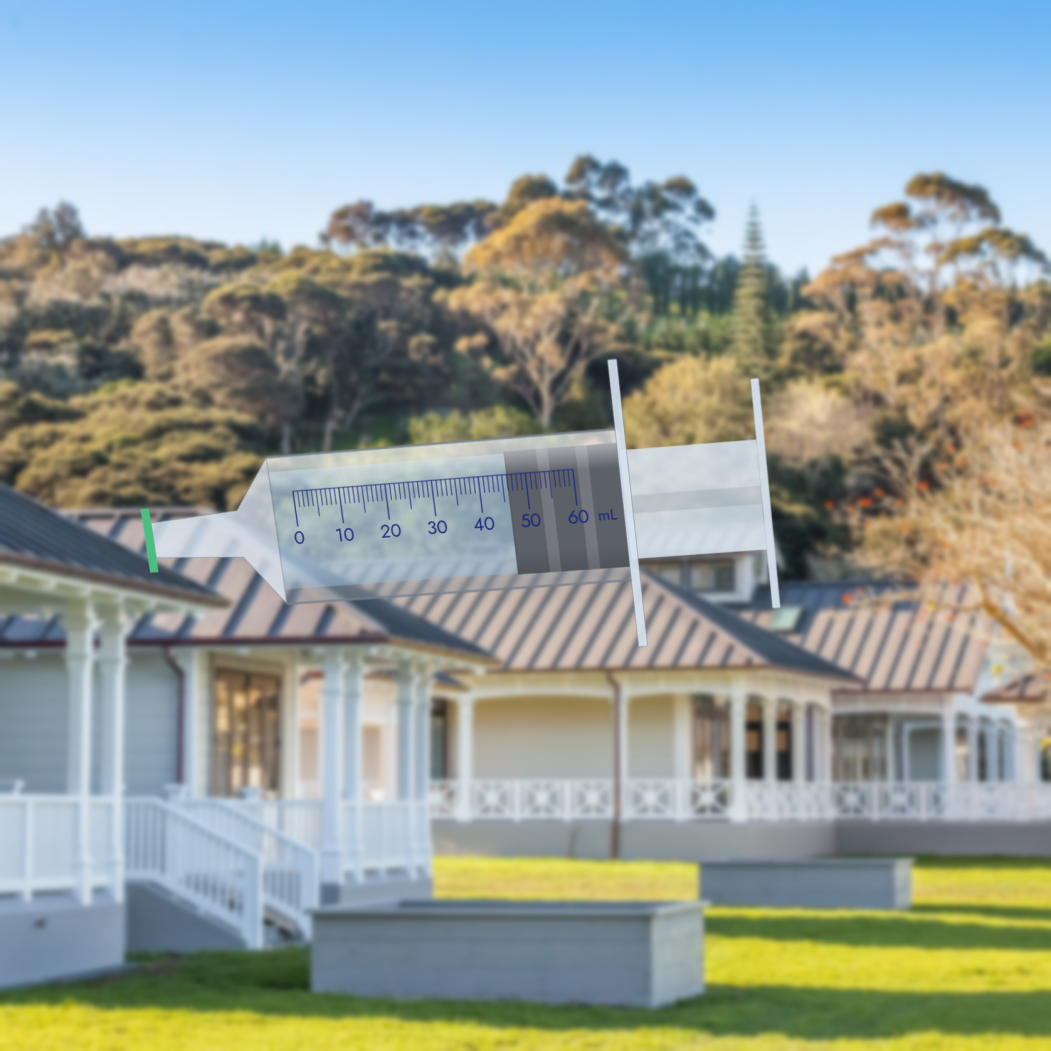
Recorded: 46 mL
